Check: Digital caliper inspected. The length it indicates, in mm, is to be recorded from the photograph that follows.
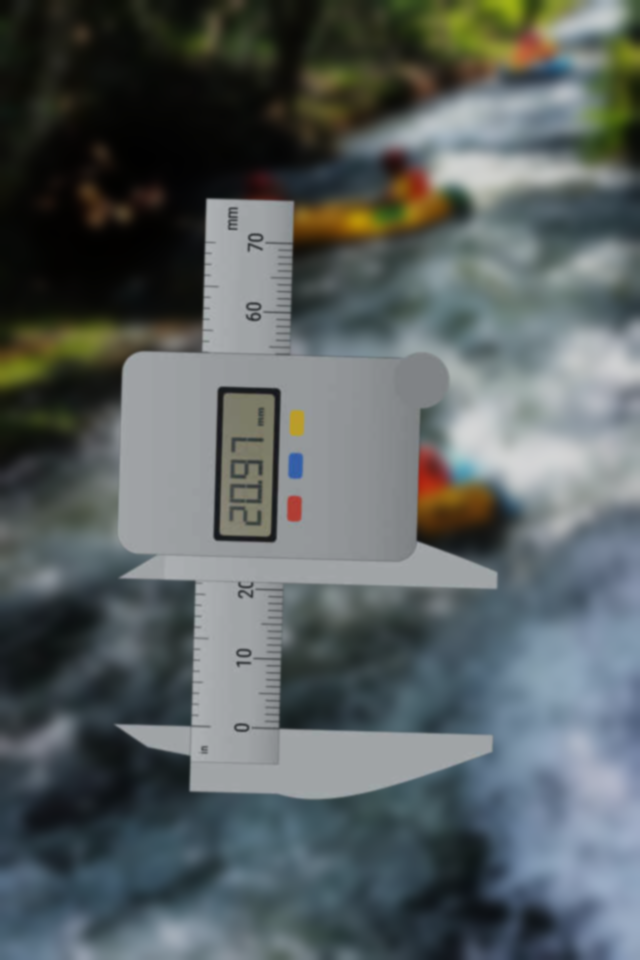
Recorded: 20.97 mm
